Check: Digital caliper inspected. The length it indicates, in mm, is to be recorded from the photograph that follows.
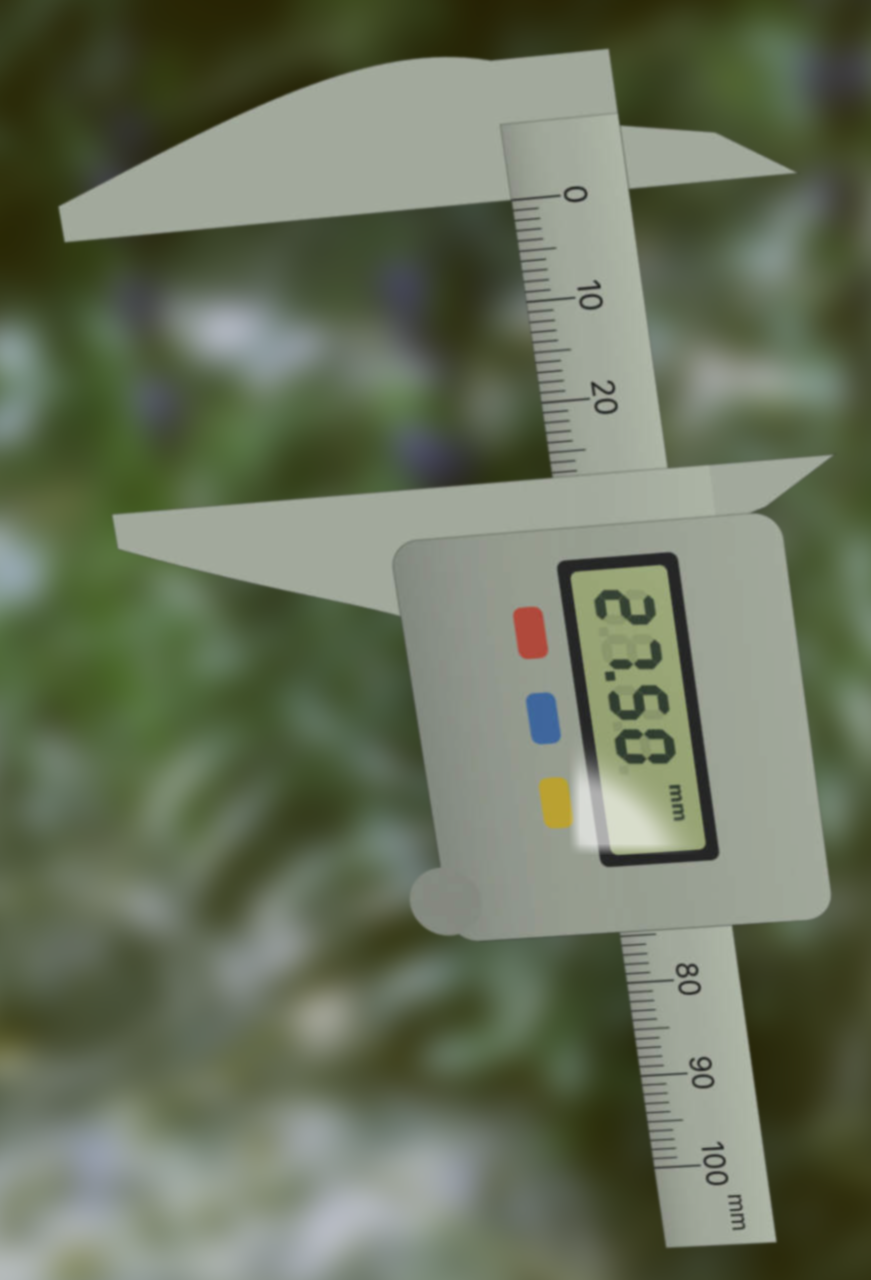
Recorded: 27.50 mm
